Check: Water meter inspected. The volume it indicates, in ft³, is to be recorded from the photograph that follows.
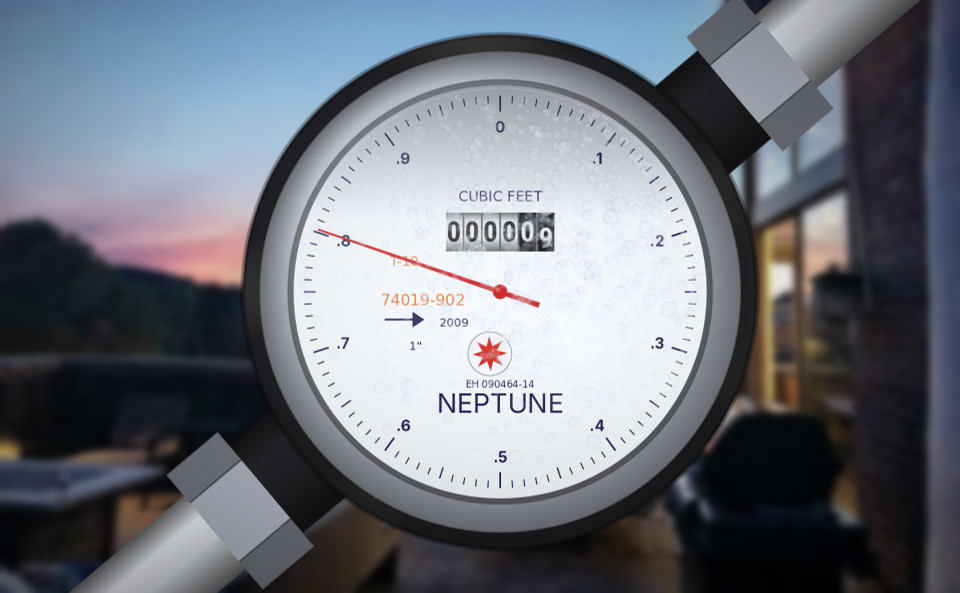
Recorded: 8.80 ft³
